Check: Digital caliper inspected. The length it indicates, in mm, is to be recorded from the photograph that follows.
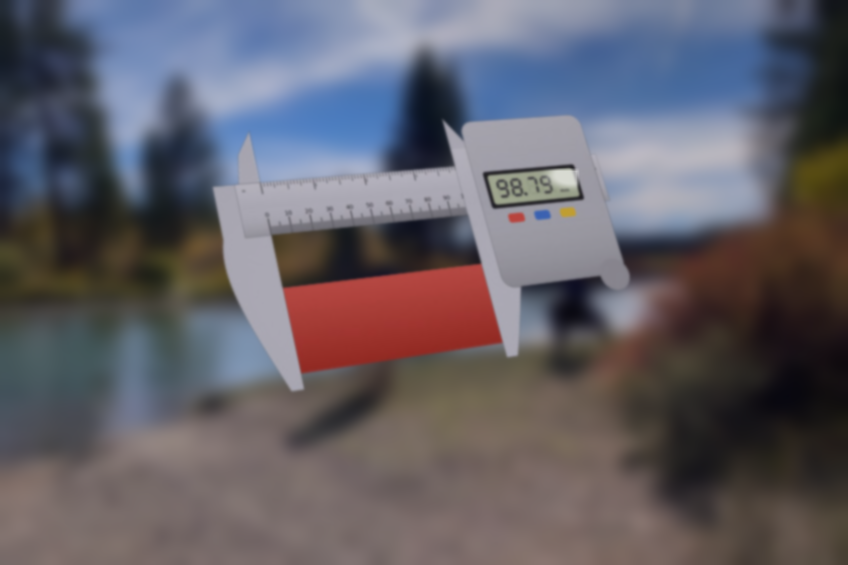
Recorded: 98.79 mm
